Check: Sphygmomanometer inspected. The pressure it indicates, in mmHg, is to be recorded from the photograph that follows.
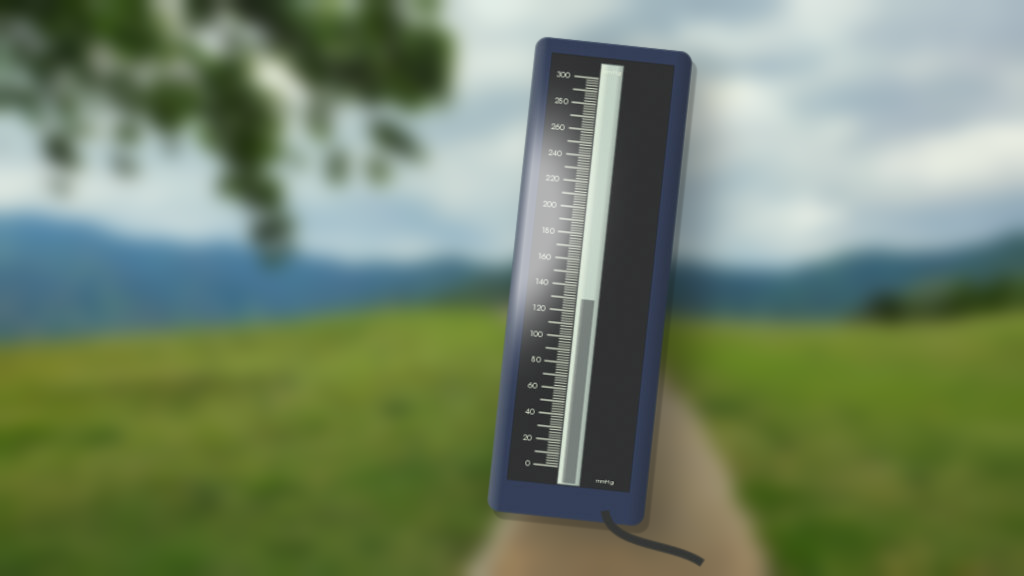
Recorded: 130 mmHg
